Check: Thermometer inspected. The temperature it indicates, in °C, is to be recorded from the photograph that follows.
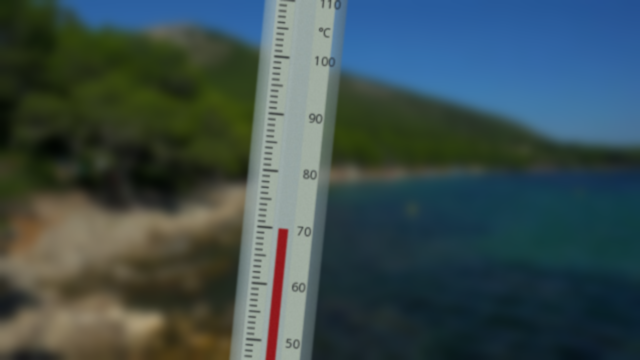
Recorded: 70 °C
